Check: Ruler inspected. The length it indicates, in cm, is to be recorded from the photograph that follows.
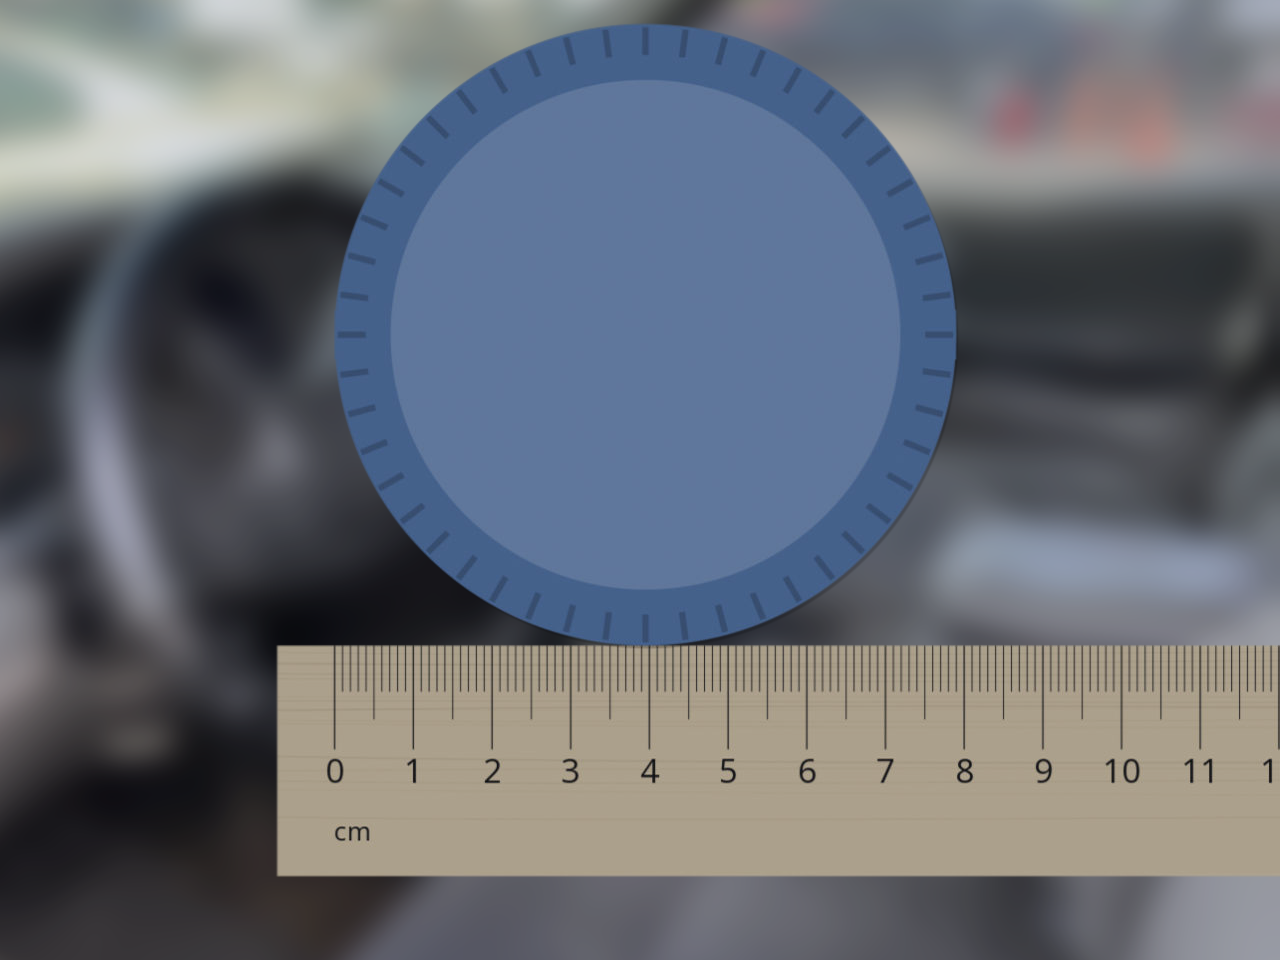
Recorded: 7.9 cm
